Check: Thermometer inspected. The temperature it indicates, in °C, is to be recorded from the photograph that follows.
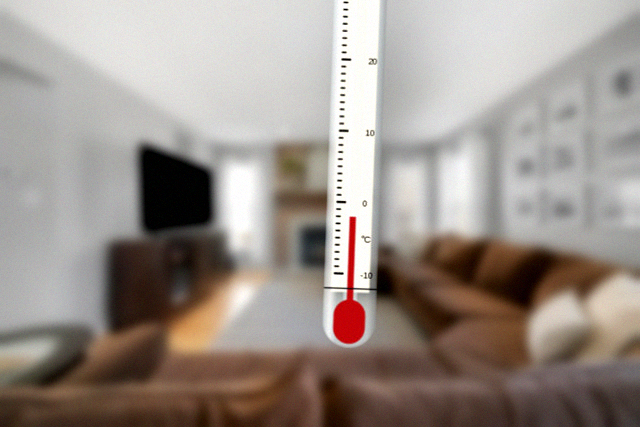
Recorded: -2 °C
